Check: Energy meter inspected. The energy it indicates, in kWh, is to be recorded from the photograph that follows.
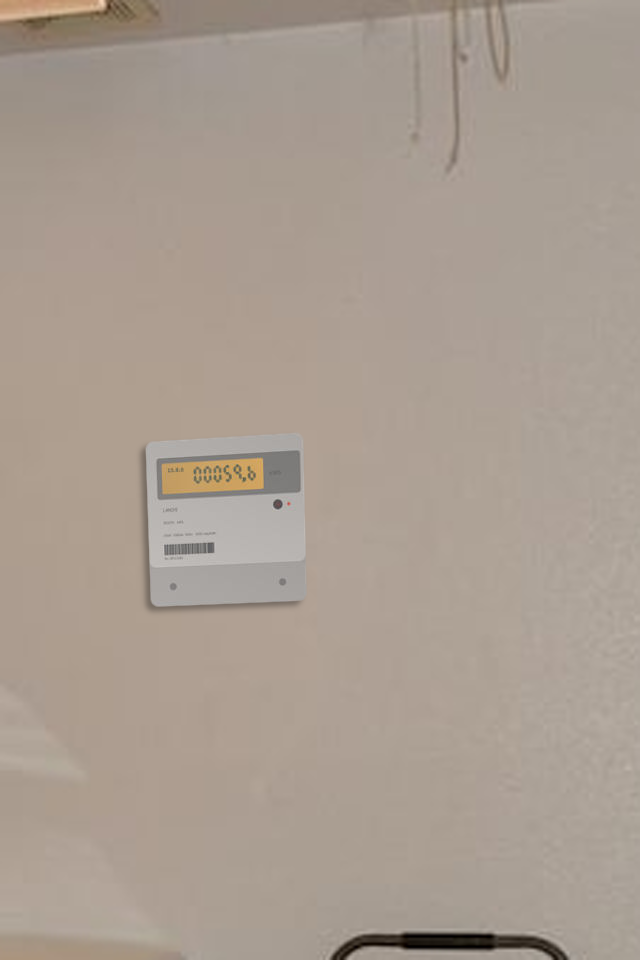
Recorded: 59.6 kWh
